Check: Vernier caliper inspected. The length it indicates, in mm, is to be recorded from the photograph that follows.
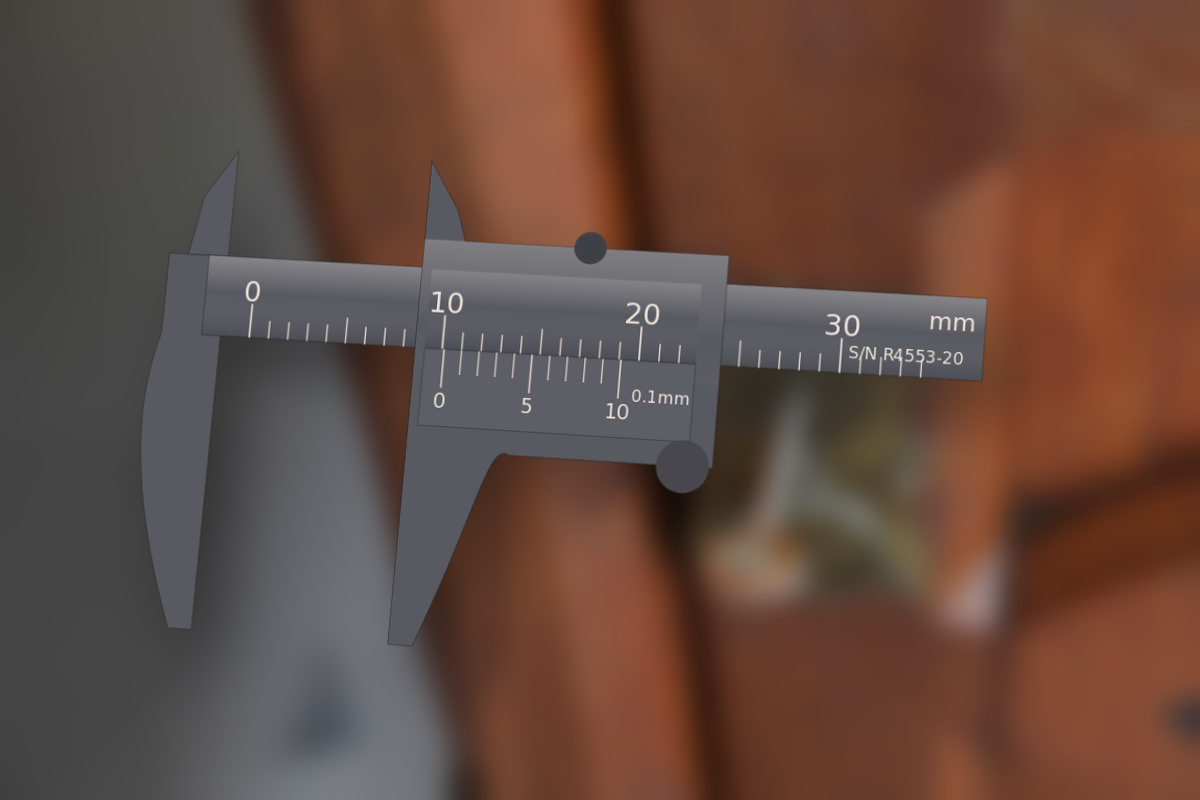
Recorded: 10.1 mm
